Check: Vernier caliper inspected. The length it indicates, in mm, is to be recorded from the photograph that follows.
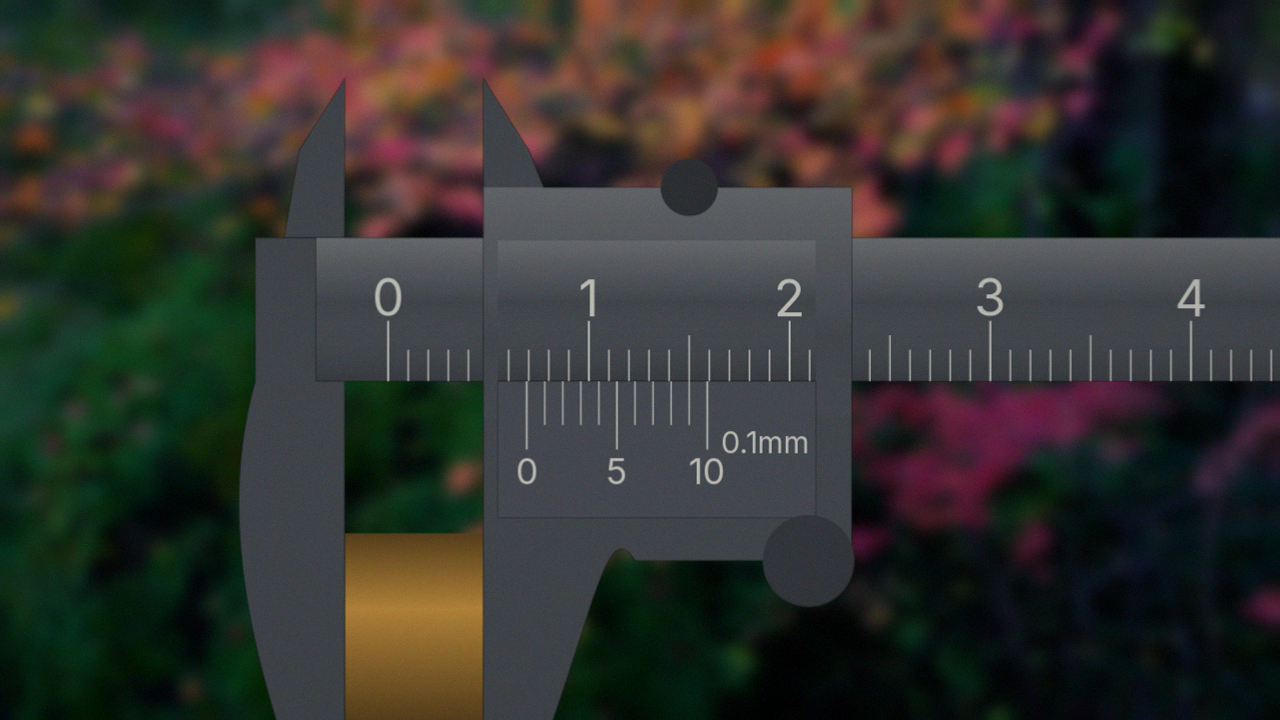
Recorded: 6.9 mm
